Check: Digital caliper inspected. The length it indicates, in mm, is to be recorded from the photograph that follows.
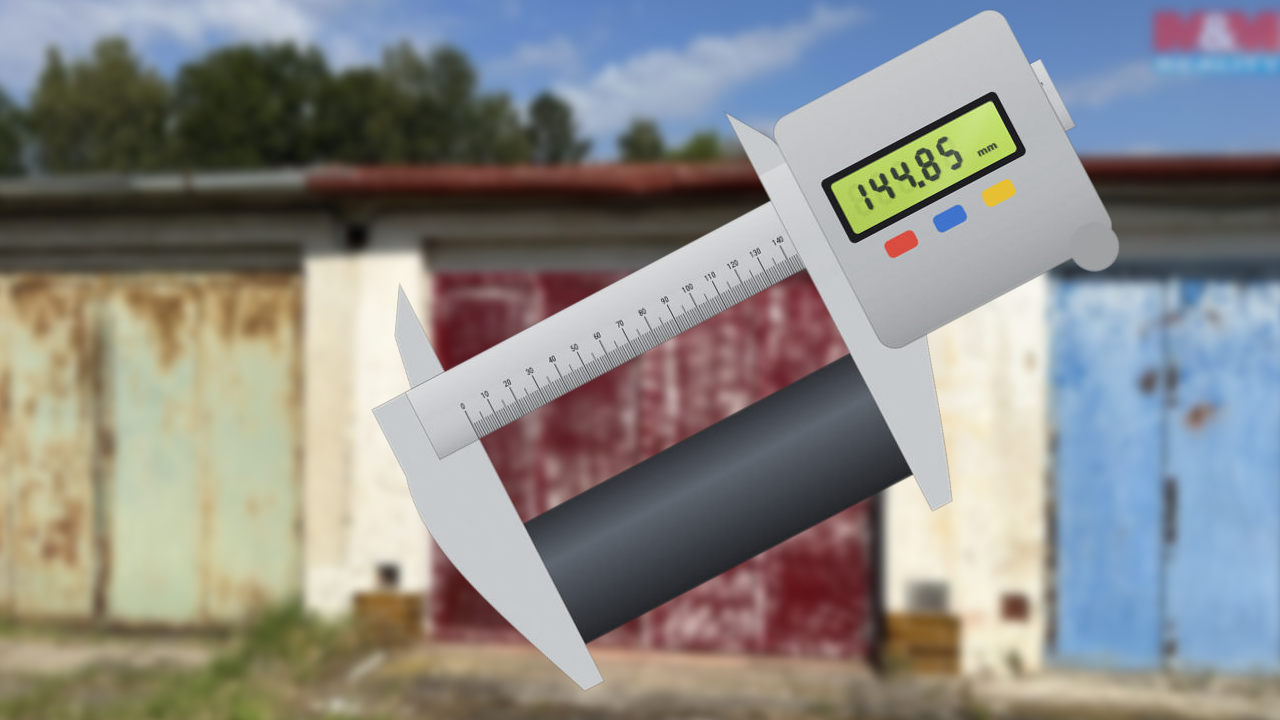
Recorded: 144.85 mm
